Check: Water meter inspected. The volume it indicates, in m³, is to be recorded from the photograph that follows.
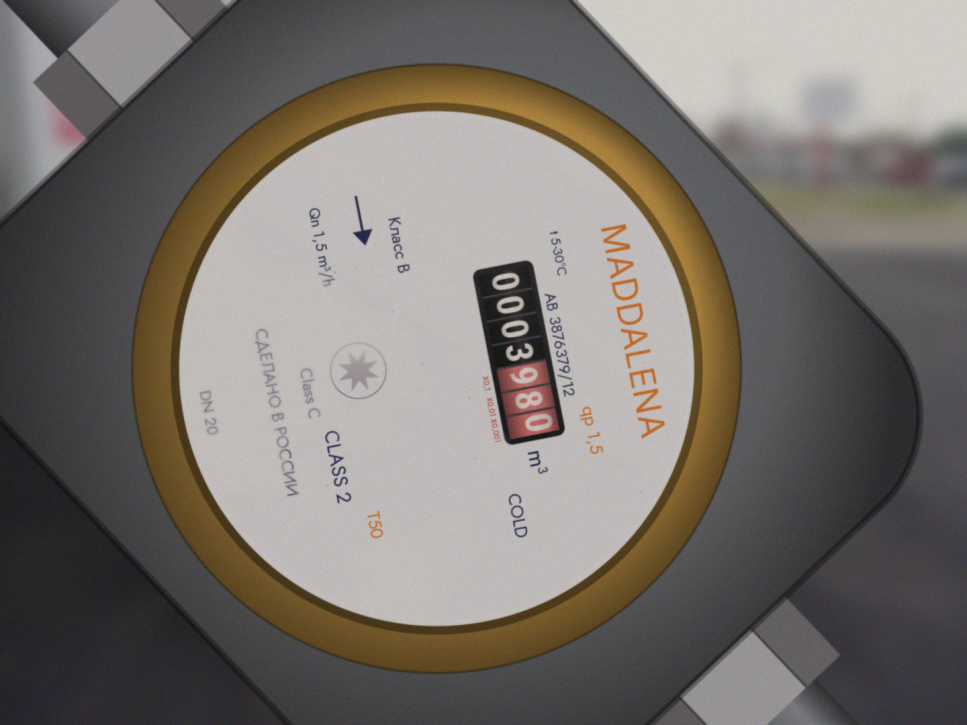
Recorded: 3.980 m³
